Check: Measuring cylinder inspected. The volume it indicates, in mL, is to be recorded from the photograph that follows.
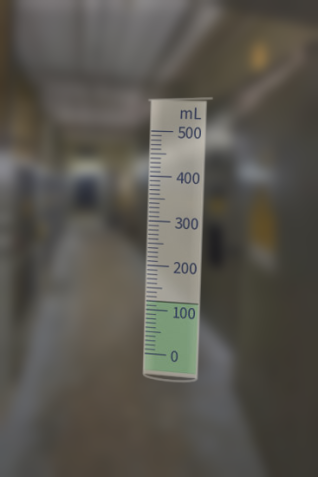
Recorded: 120 mL
